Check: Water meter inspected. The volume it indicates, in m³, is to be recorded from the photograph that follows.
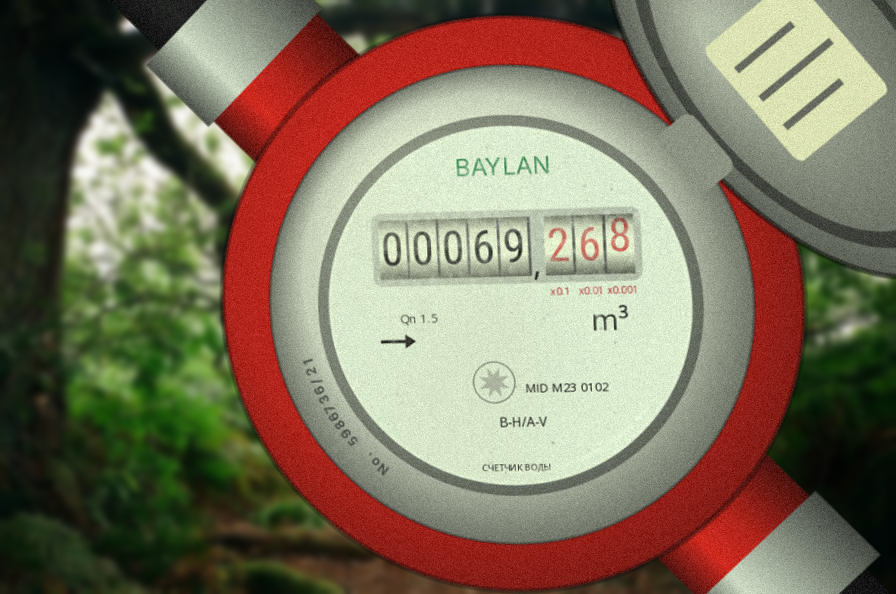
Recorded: 69.268 m³
